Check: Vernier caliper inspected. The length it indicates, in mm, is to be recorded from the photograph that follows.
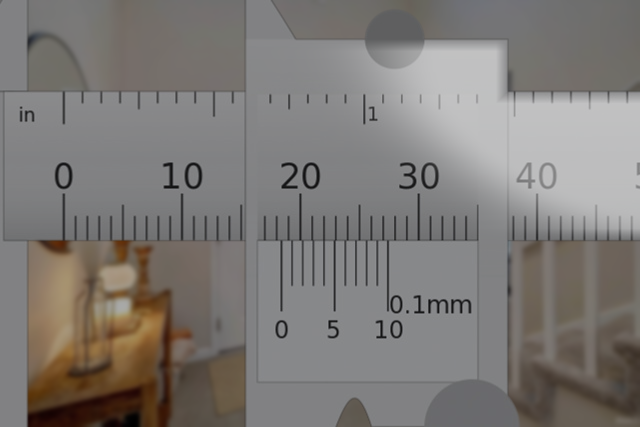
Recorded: 18.4 mm
